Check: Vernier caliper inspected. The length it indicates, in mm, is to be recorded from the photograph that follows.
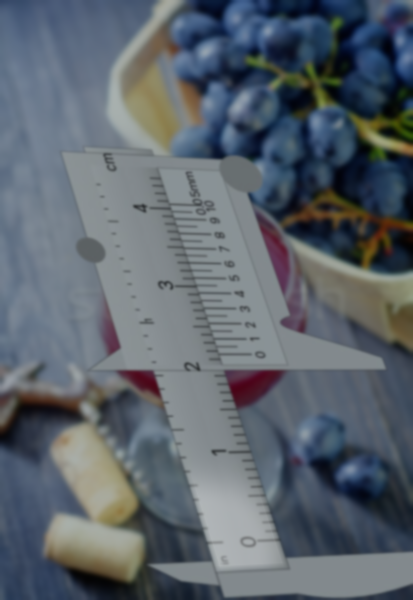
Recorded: 21.6 mm
